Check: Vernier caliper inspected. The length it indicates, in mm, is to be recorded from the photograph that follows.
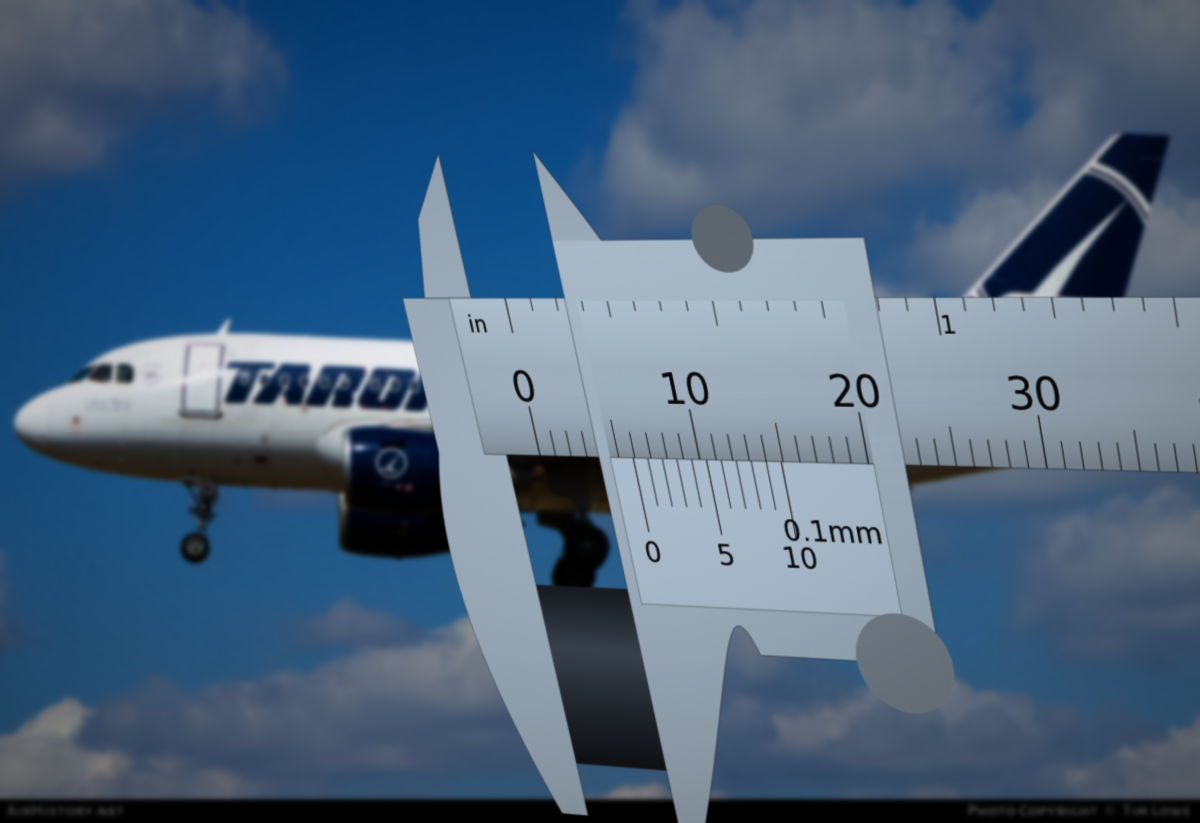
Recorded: 5.9 mm
